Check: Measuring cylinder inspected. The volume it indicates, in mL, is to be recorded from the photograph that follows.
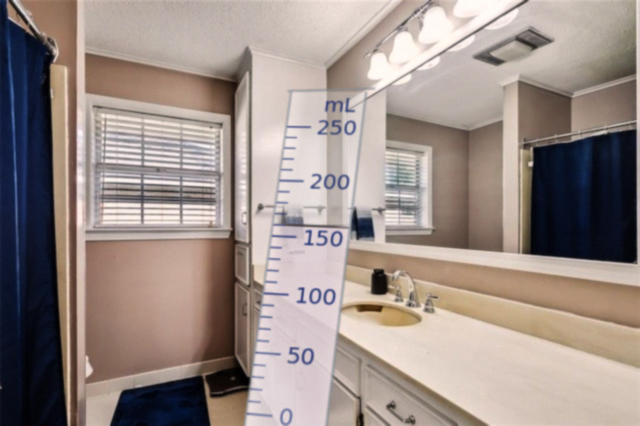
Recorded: 160 mL
